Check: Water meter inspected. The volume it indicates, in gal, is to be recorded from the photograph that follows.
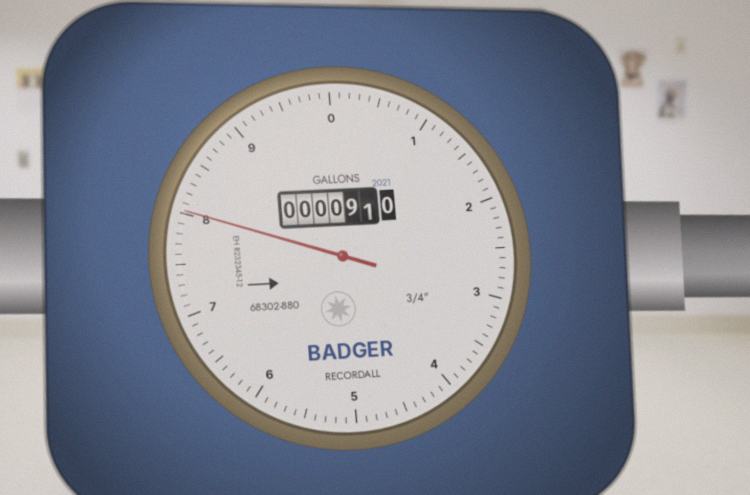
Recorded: 908.0 gal
